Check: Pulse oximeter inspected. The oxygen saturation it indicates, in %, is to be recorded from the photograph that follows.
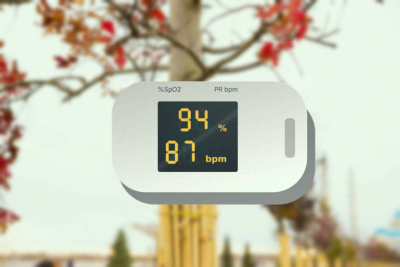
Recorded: 94 %
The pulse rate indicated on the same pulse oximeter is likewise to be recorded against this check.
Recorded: 87 bpm
